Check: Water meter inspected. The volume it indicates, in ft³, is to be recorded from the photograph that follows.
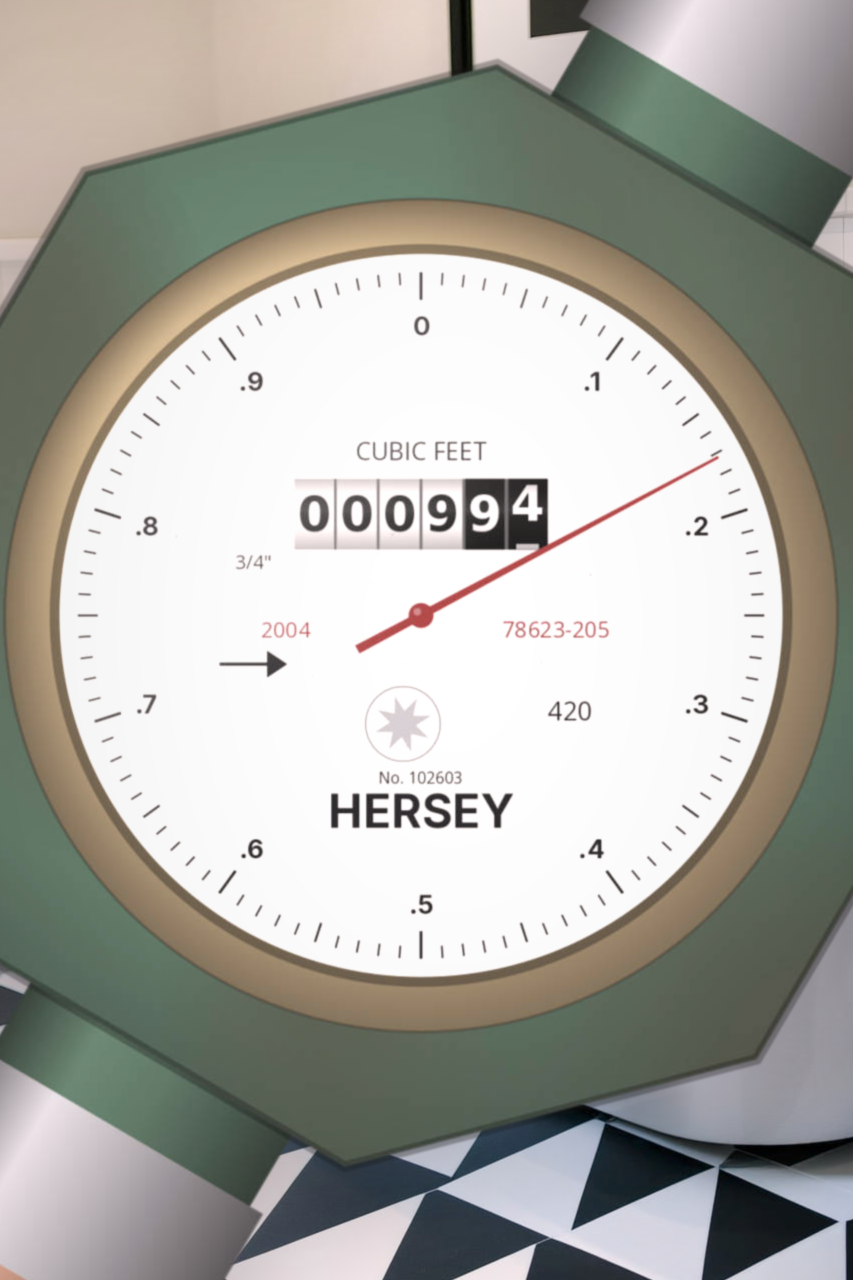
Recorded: 994.17 ft³
